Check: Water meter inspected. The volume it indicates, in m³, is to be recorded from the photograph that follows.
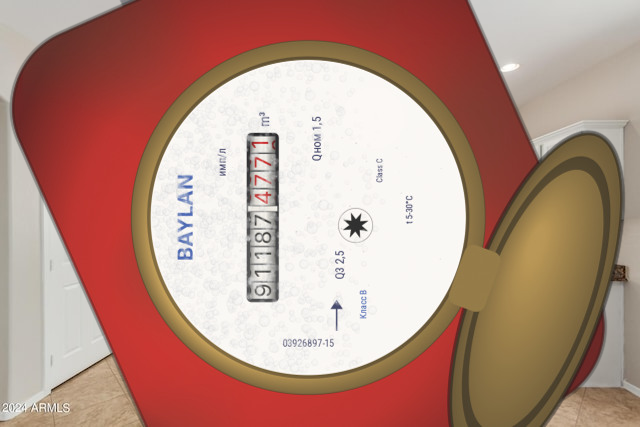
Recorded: 91187.4771 m³
